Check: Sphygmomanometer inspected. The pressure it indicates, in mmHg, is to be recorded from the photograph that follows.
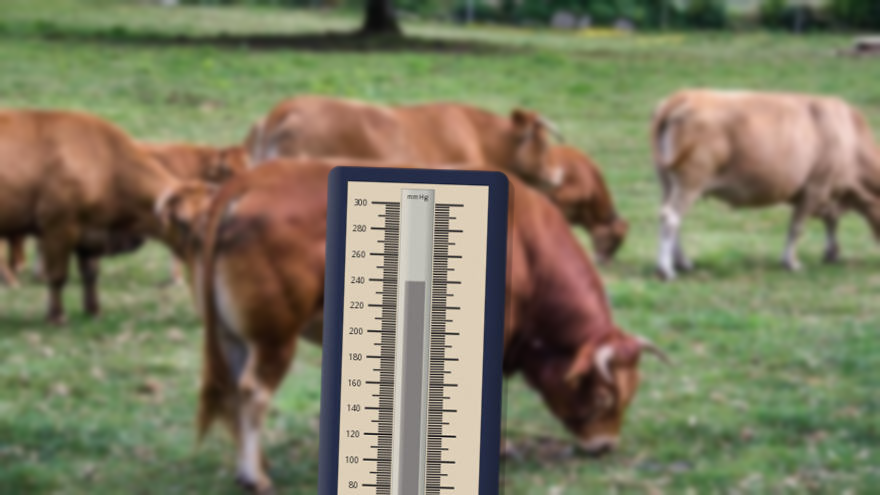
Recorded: 240 mmHg
